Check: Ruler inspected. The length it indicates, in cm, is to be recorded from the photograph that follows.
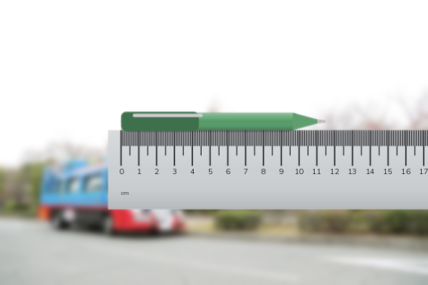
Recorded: 11.5 cm
